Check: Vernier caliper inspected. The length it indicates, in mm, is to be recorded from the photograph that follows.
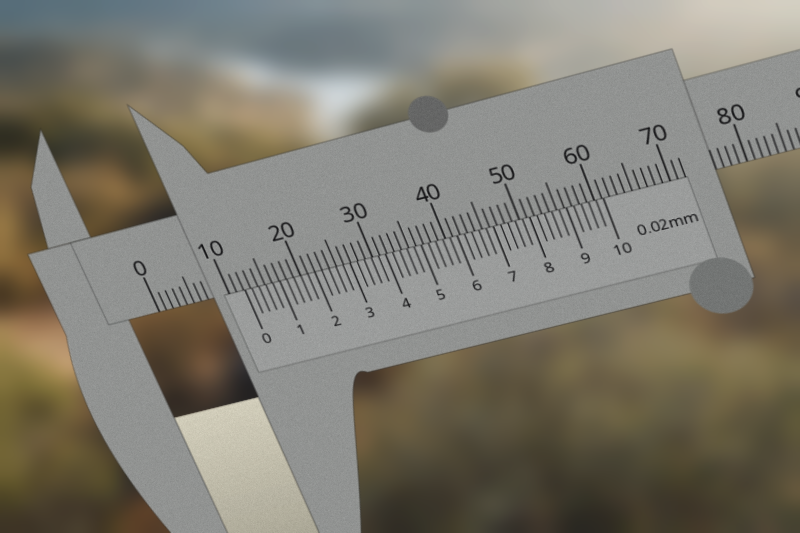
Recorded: 12.2 mm
